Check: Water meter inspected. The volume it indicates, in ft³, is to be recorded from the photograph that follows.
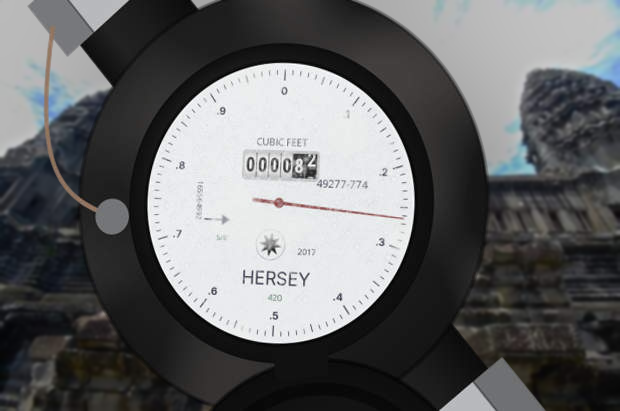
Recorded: 82.26 ft³
